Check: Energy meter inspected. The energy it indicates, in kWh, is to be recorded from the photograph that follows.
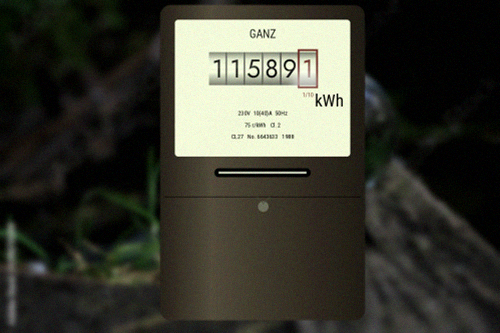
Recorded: 11589.1 kWh
